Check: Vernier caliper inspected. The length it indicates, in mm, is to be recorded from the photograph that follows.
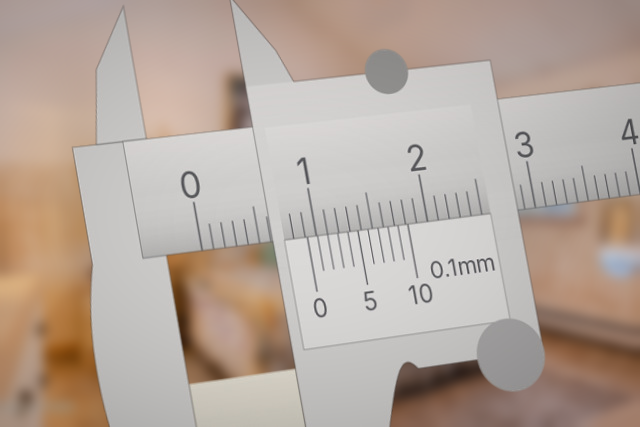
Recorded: 9.2 mm
